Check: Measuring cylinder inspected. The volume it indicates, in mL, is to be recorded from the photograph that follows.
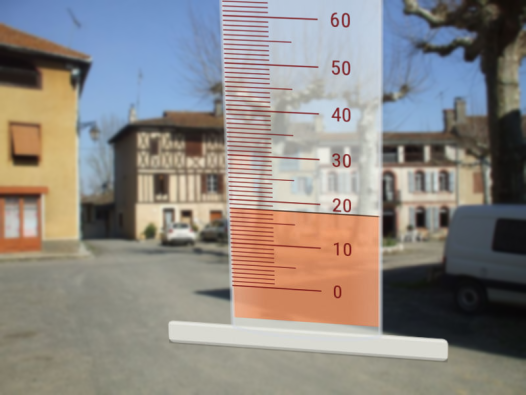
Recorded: 18 mL
